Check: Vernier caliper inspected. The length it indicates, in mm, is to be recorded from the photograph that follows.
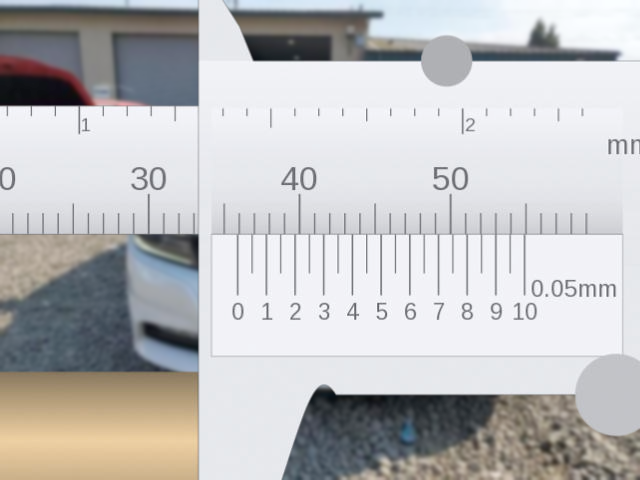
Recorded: 35.9 mm
